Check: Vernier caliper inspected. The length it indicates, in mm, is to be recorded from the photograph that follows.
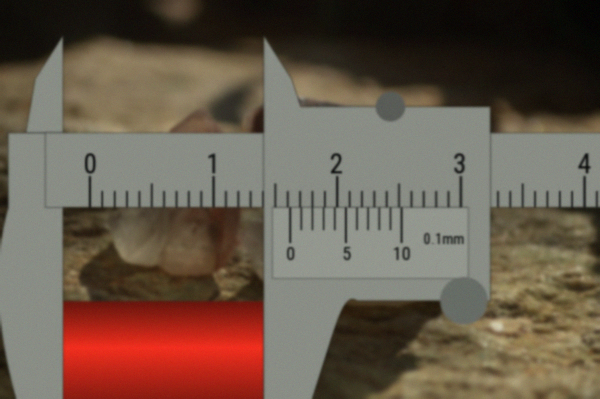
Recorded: 16.2 mm
